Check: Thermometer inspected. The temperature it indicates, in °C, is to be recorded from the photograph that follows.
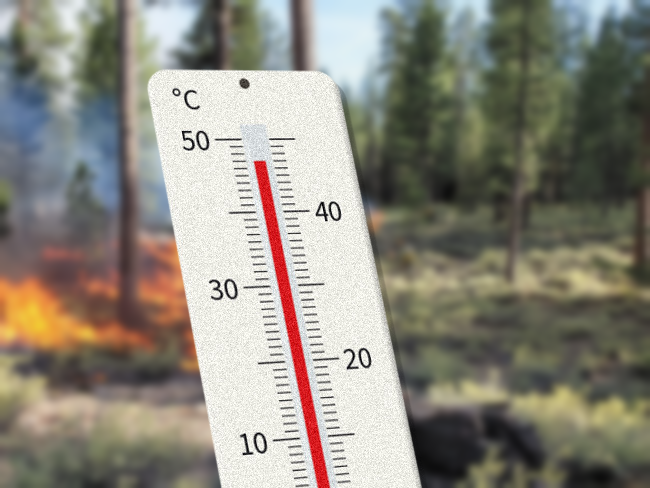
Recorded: 47 °C
